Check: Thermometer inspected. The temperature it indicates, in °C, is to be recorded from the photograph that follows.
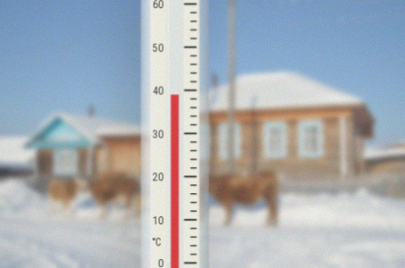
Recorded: 39 °C
